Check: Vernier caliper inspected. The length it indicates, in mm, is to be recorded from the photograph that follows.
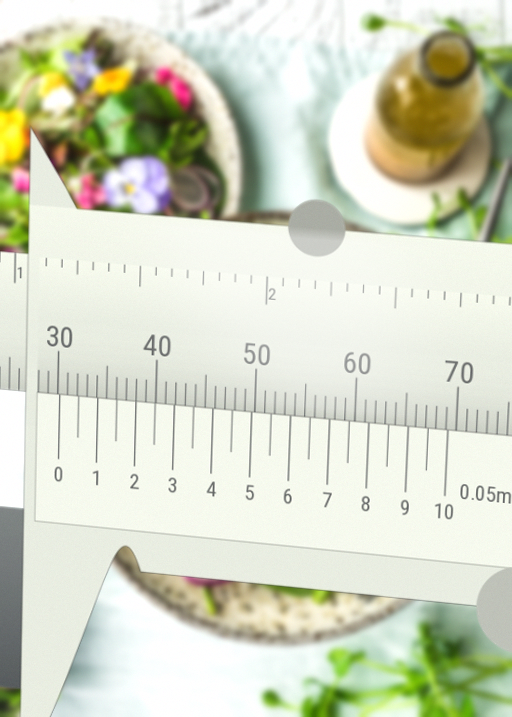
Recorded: 30.2 mm
